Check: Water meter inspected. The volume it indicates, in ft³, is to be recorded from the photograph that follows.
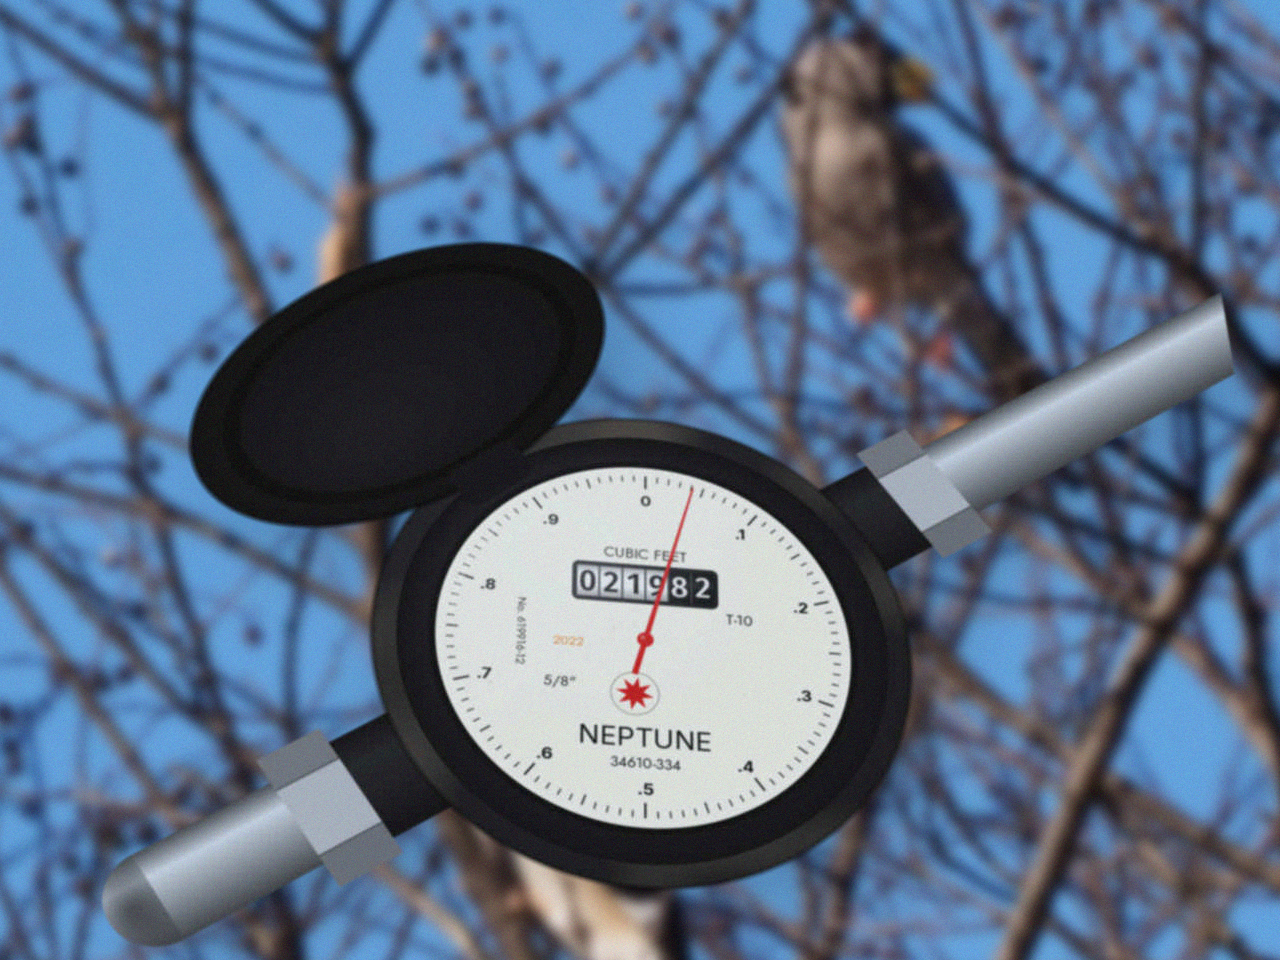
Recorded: 21982.04 ft³
